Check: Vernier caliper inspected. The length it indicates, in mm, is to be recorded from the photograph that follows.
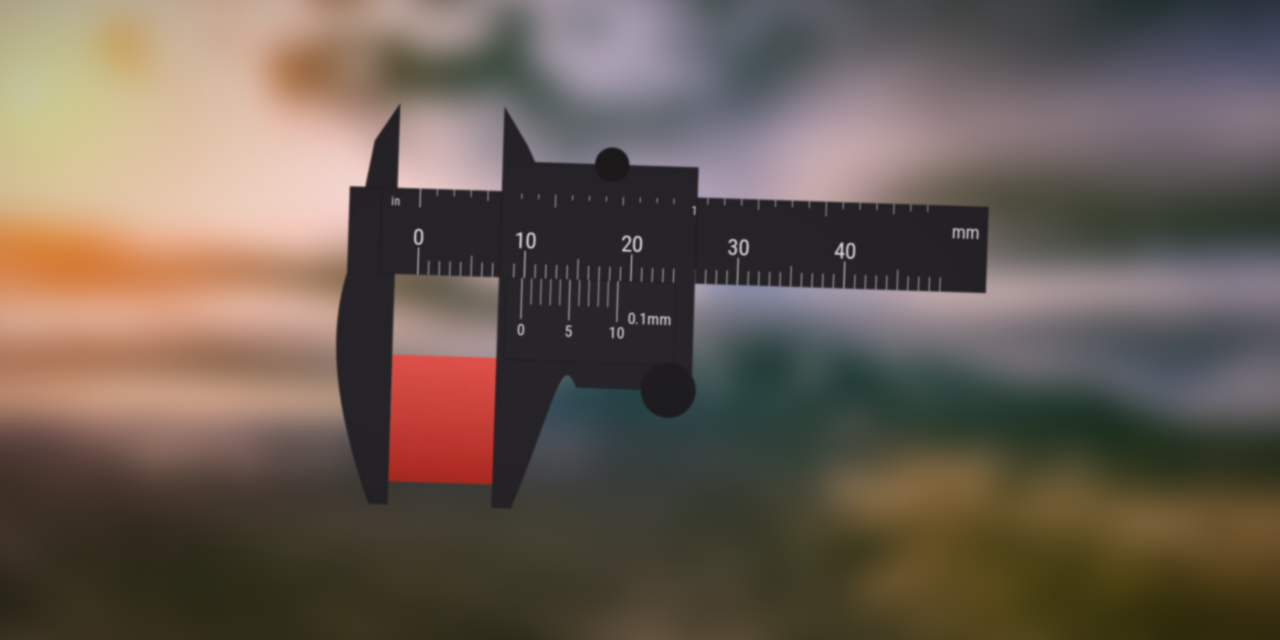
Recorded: 9.8 mm
